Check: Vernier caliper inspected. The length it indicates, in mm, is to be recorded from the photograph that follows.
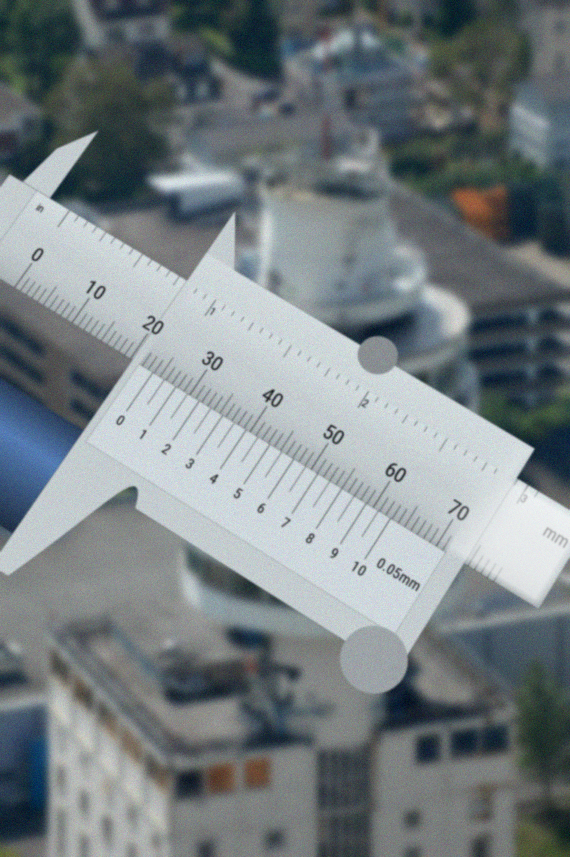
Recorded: 23.8 mm
